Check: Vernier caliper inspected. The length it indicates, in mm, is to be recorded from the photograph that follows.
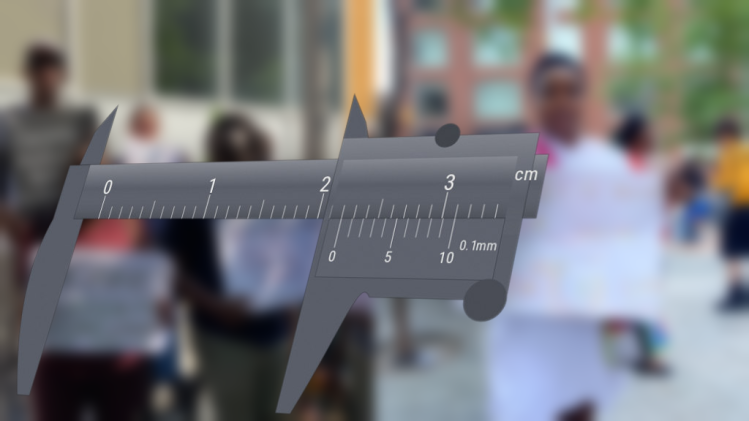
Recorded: 22.0 mm
